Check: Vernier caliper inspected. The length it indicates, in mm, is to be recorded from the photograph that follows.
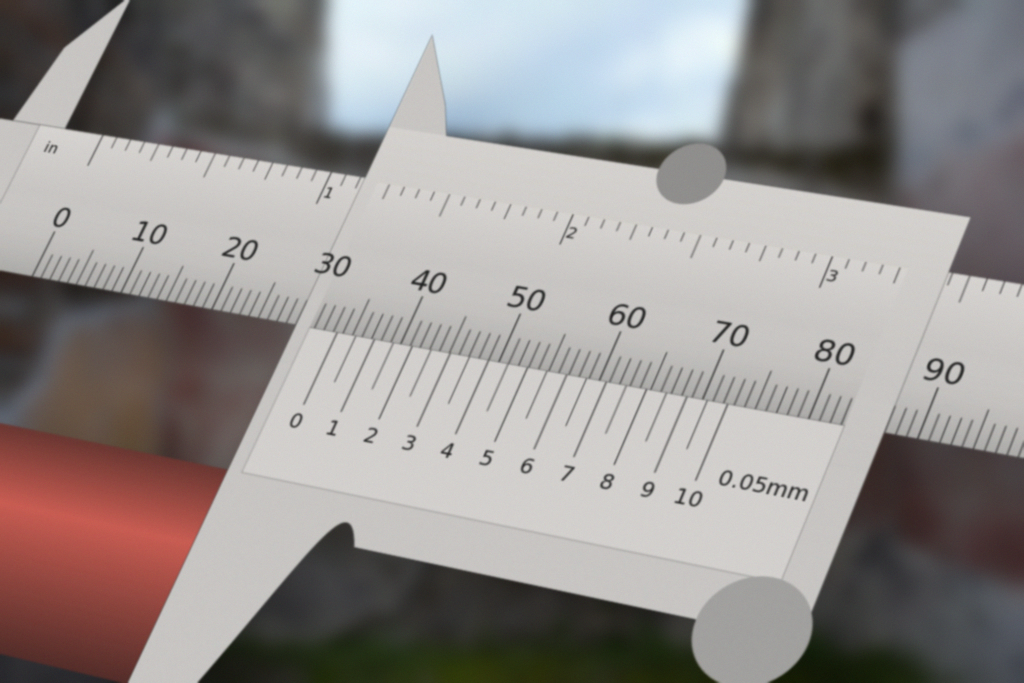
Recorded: 33.4 mm
